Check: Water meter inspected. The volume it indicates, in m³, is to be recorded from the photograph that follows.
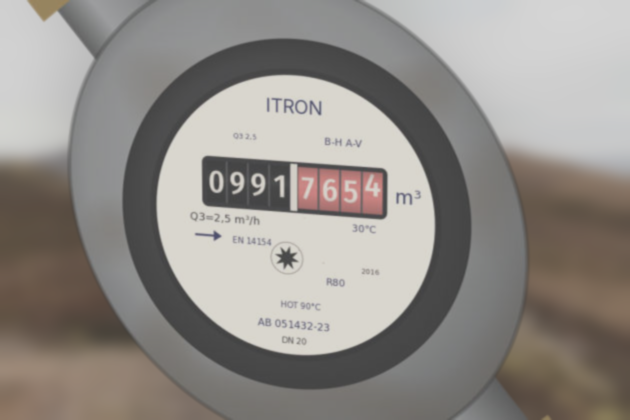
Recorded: 991.7654 m³
